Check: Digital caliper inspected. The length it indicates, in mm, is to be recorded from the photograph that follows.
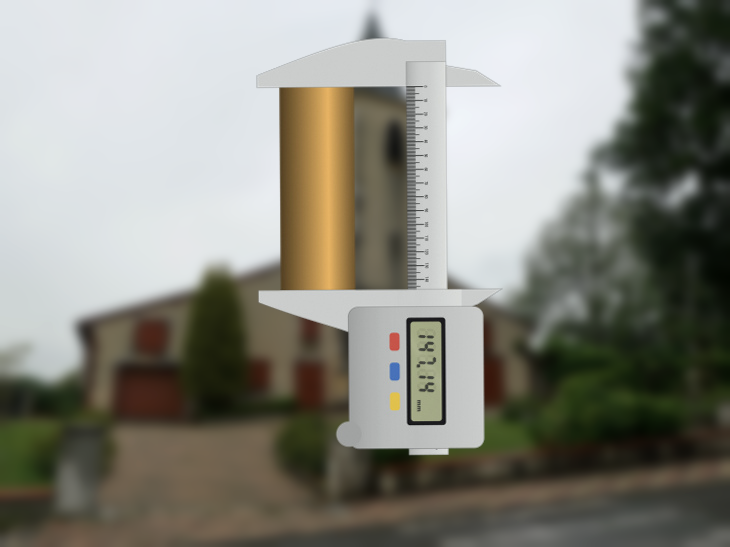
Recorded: 147.14 mm
